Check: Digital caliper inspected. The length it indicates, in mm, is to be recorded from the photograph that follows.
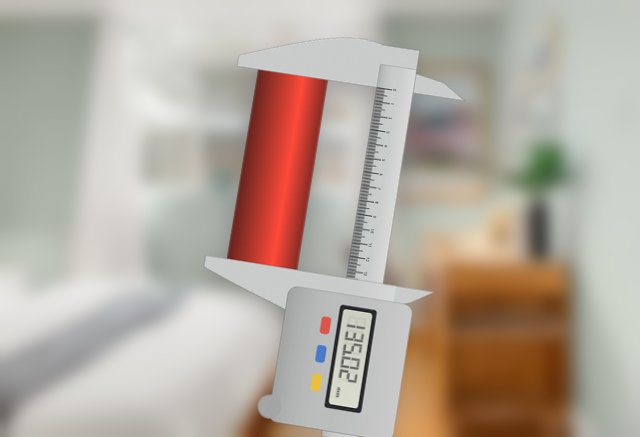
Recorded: 135.02 mm
